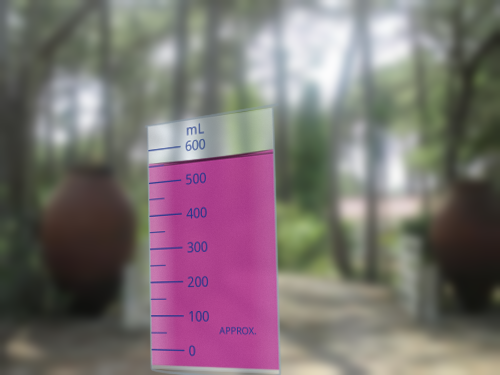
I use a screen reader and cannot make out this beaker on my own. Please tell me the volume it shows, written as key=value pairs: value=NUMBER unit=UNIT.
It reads value=550 unit=mL
